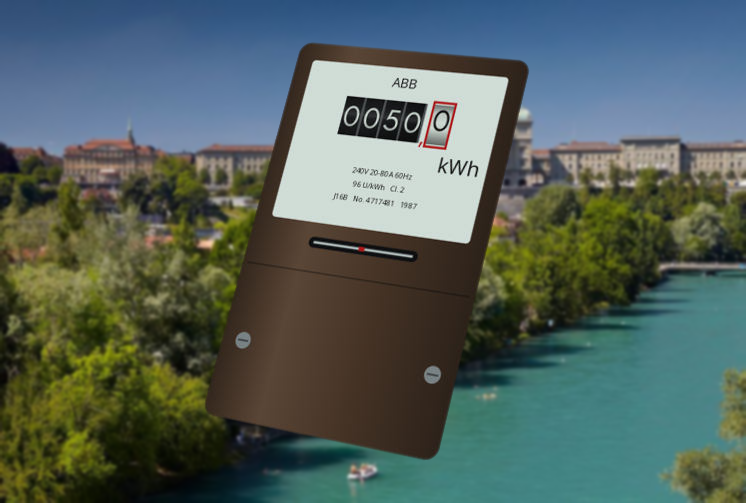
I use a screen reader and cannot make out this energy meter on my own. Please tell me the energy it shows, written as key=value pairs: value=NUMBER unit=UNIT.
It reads value=50.0 unit=kWh
